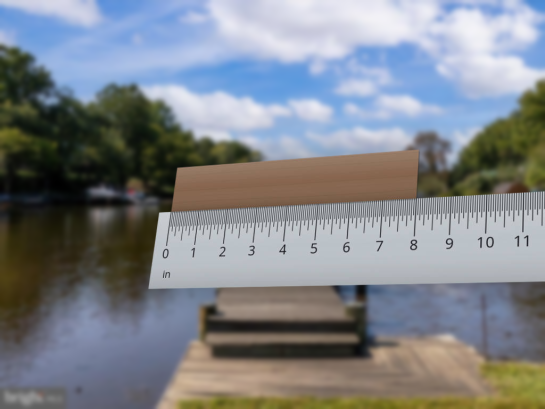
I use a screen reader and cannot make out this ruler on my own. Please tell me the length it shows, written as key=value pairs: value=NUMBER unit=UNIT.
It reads value=8 unit=in
